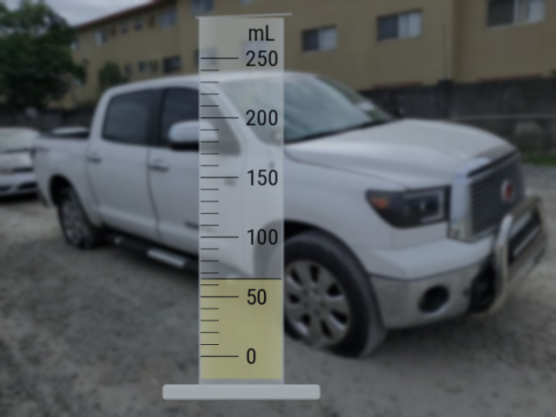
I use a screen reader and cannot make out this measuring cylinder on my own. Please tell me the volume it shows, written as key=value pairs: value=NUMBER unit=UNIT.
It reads value=65 unit=mL
